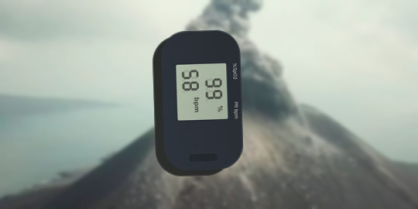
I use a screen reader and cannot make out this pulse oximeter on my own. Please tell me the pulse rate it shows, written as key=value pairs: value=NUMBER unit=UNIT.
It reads value=58 unit=bpm
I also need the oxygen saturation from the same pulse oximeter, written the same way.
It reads value=99 unit=%
